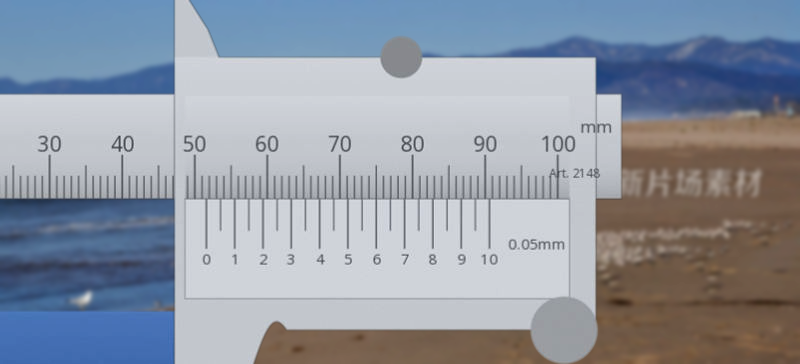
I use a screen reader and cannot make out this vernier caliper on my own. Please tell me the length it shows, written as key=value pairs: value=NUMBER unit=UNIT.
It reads value=51.6 unit=mm
